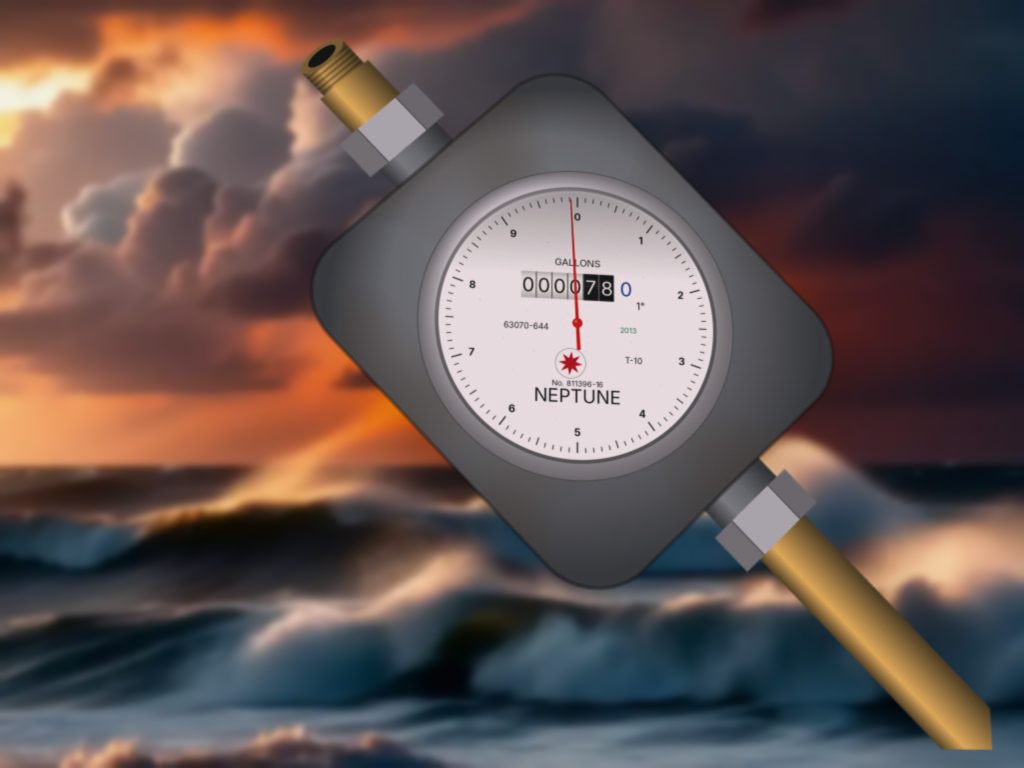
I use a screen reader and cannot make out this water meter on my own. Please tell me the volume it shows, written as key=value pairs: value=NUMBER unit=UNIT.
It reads value=779.9 unit=gal
